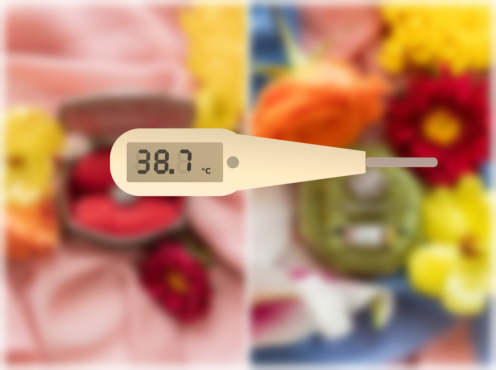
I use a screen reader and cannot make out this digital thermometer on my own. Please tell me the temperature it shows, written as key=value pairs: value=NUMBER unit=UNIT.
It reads value=38.7 unit=°C
